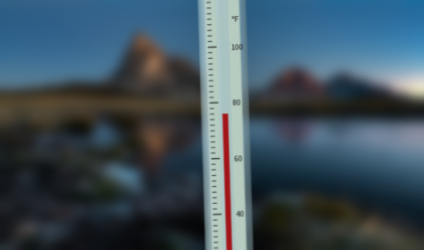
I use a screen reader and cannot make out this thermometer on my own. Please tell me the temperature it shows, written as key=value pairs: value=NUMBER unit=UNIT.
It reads value=76 unit=°F
